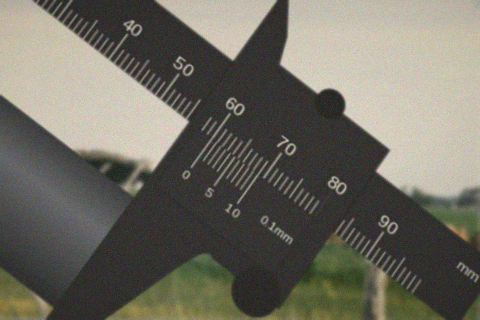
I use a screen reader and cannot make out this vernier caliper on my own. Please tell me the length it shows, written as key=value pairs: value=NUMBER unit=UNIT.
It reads value=60.0 unit=mm
